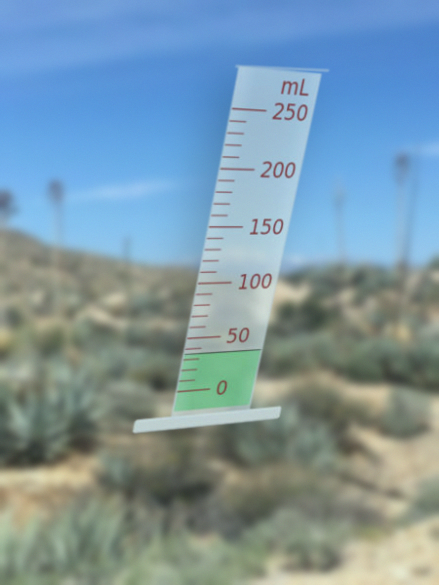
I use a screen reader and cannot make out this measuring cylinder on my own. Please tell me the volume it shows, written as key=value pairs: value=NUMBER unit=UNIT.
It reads value=35 unit=mL
